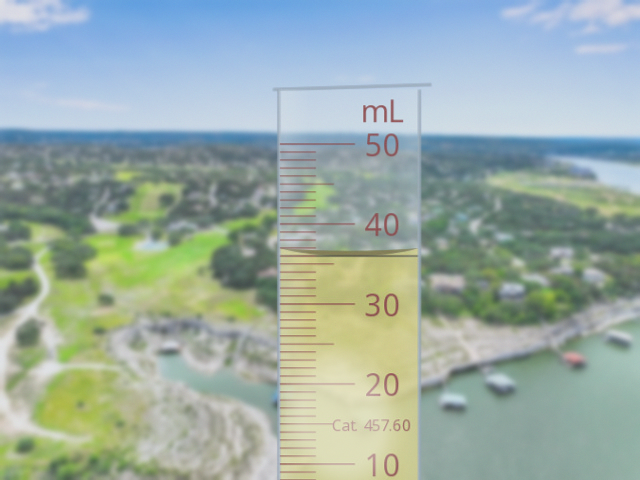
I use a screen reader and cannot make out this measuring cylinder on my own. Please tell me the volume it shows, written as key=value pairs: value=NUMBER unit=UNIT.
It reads value=36 unit=mL
